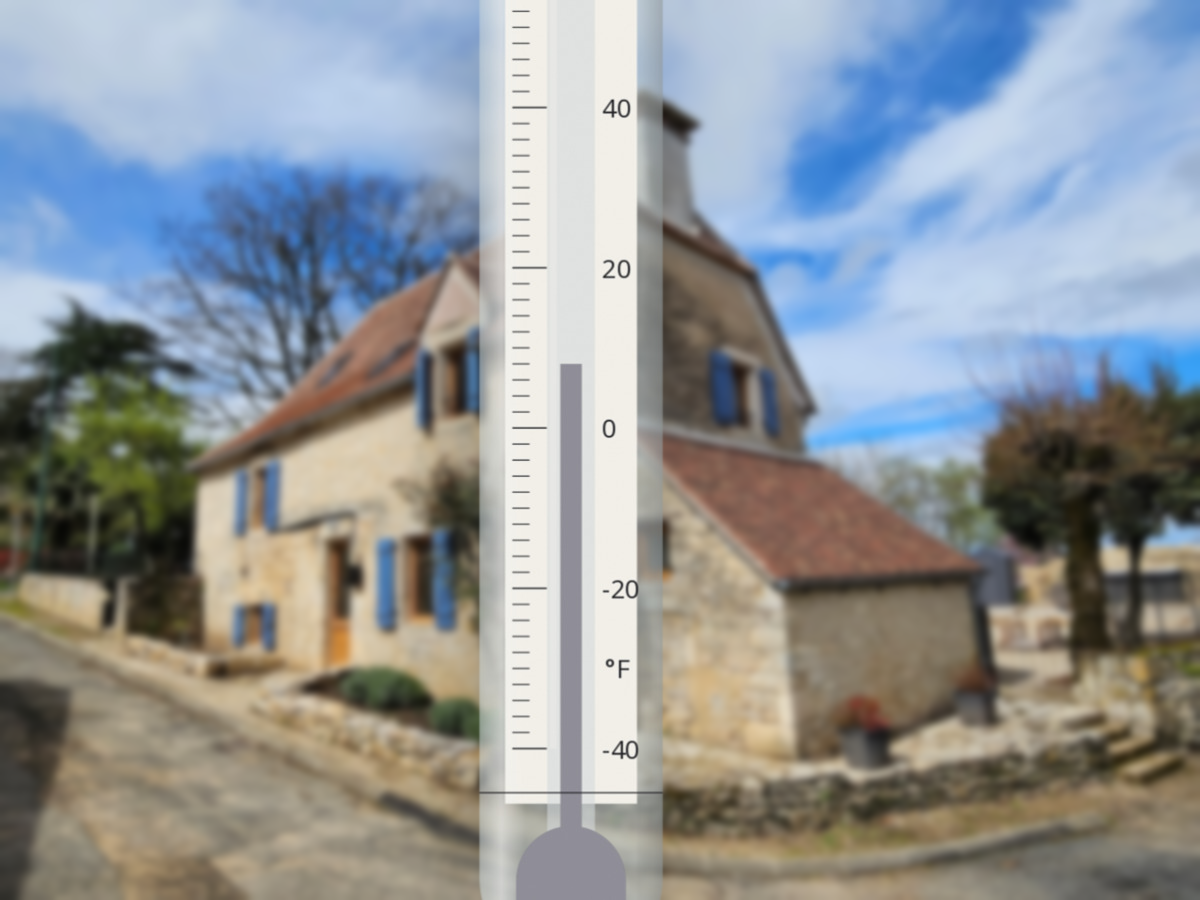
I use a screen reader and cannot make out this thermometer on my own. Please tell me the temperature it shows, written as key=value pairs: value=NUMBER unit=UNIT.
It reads value=8 unit=°F
